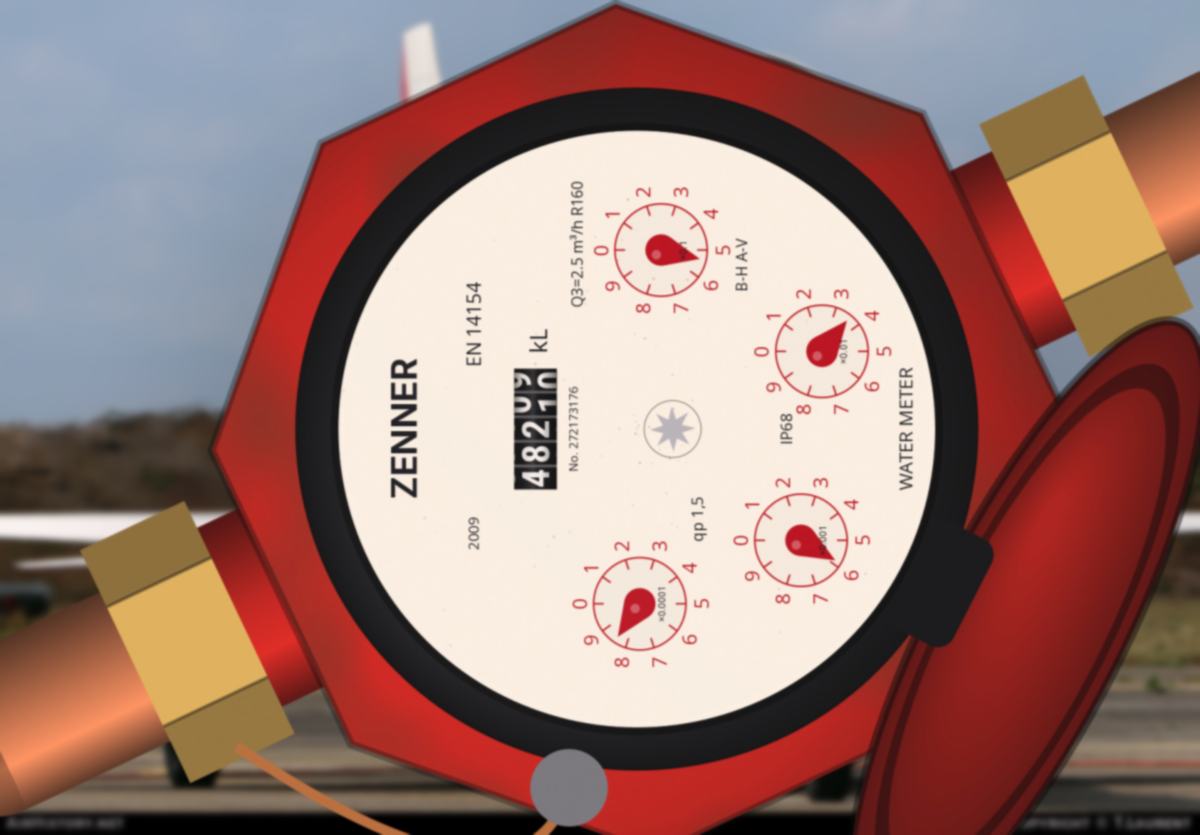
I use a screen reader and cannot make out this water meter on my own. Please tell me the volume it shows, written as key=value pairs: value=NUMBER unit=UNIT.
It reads value=48209.5358 unit=kL
